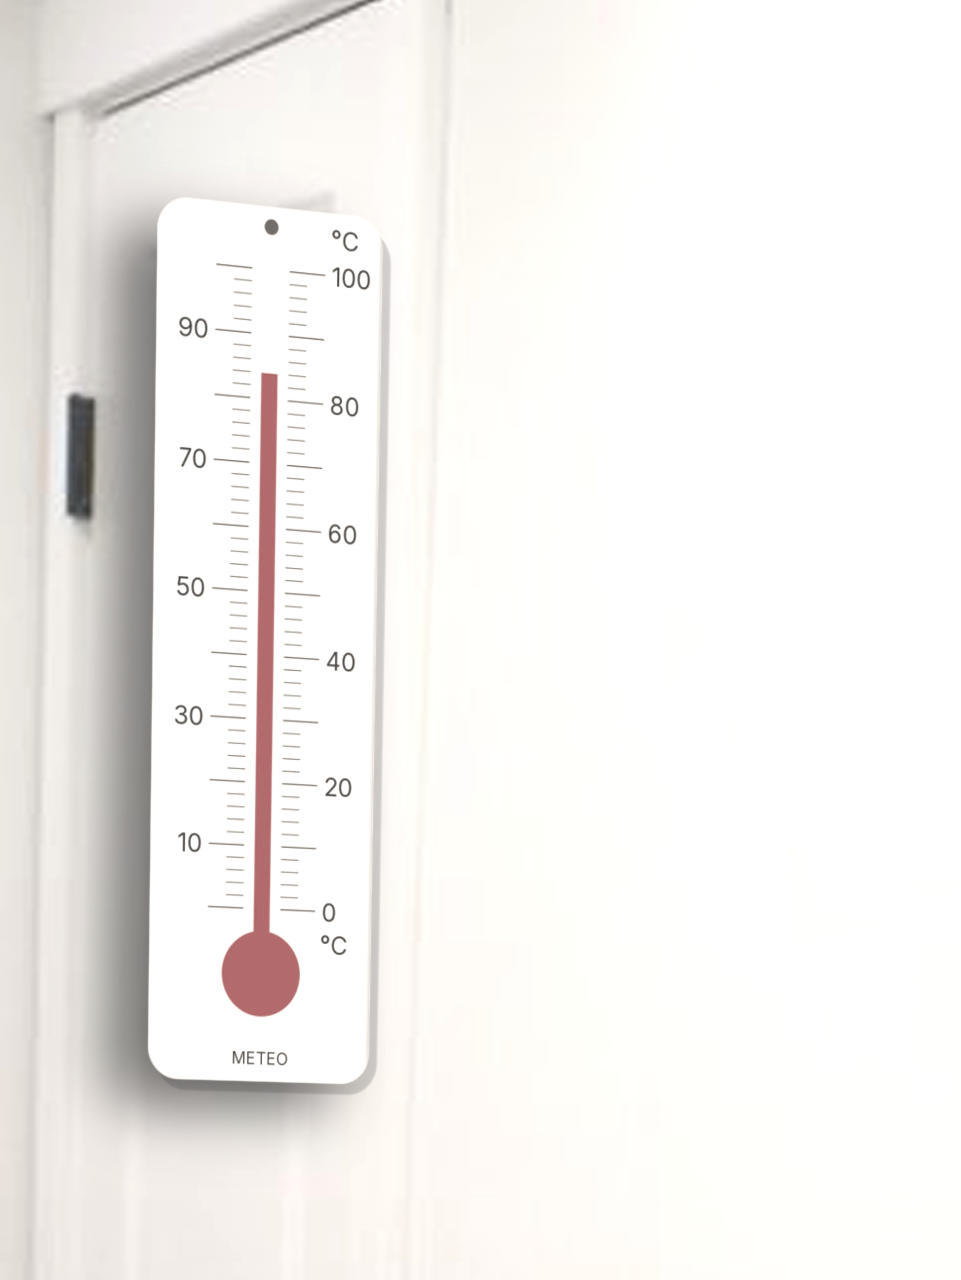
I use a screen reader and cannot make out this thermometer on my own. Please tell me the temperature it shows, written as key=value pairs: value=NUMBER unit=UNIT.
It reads value=84 unit=°C
